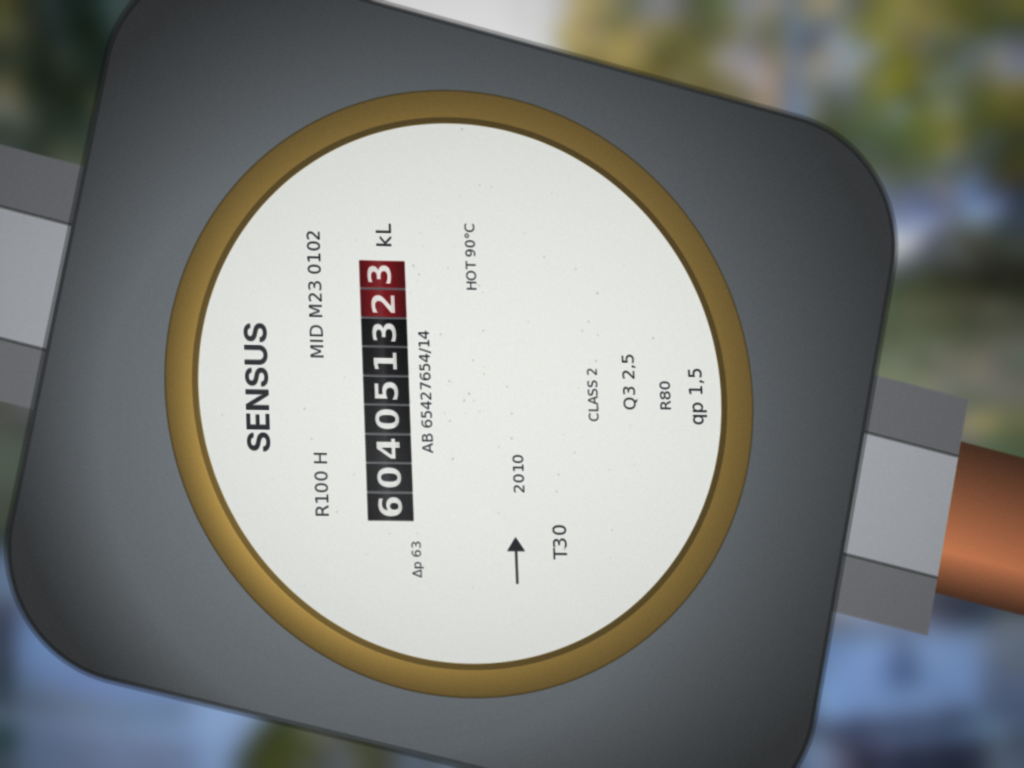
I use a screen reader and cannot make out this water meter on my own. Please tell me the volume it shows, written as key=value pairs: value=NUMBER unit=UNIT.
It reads value=6040513.23 unit=kL
